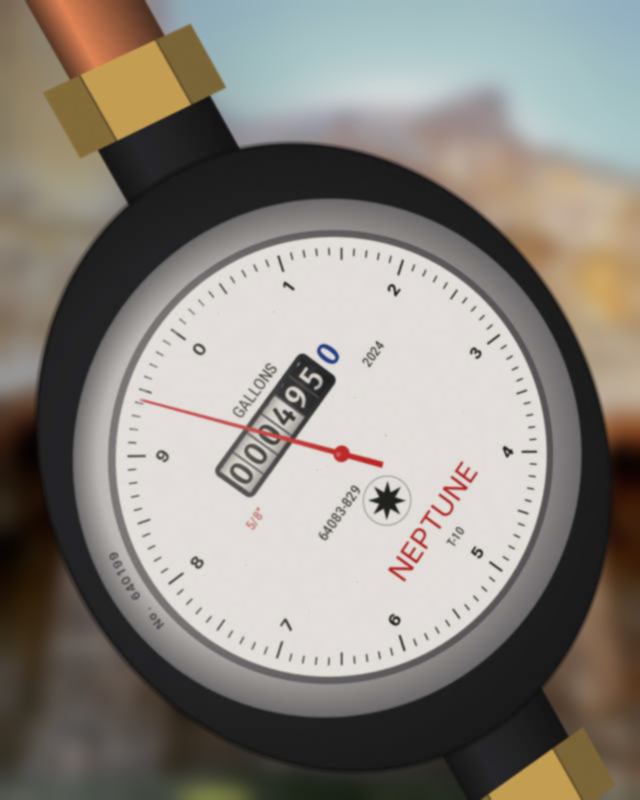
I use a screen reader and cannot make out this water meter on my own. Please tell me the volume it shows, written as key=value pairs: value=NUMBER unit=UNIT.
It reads value=4949.4 unit=gal
